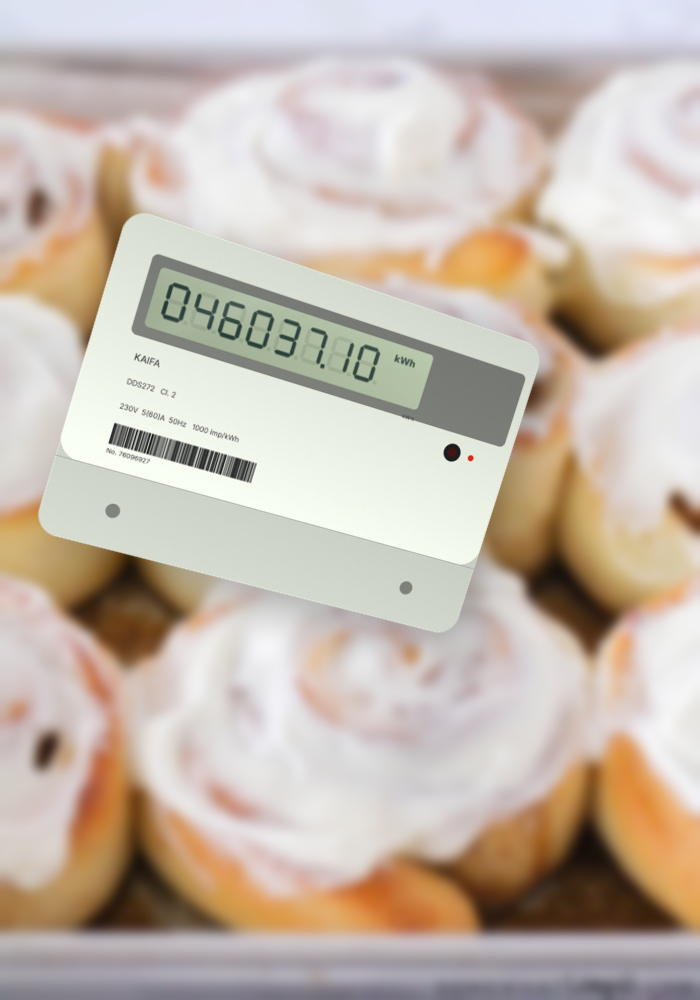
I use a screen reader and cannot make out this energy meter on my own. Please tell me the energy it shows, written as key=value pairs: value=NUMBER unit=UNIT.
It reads value=46037.10 unit=kWh
